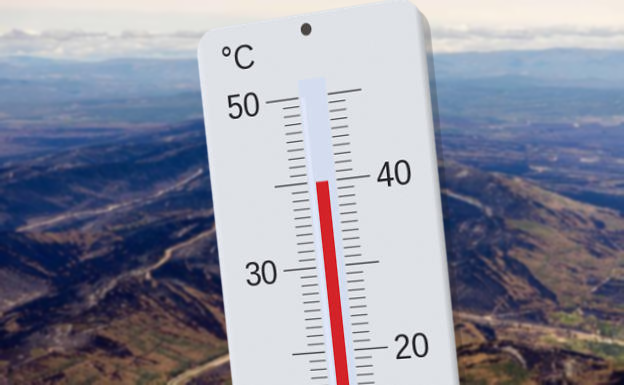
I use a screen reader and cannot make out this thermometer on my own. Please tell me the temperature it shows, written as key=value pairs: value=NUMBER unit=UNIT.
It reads value=40 unit=°C
